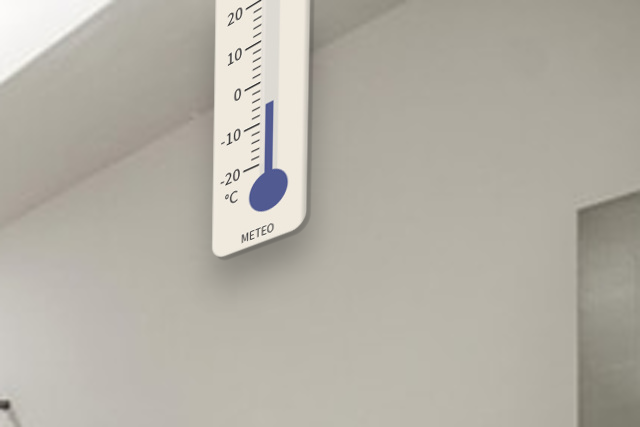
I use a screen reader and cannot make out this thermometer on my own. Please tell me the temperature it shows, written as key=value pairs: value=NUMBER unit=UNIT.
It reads value=-6 unit=°C
